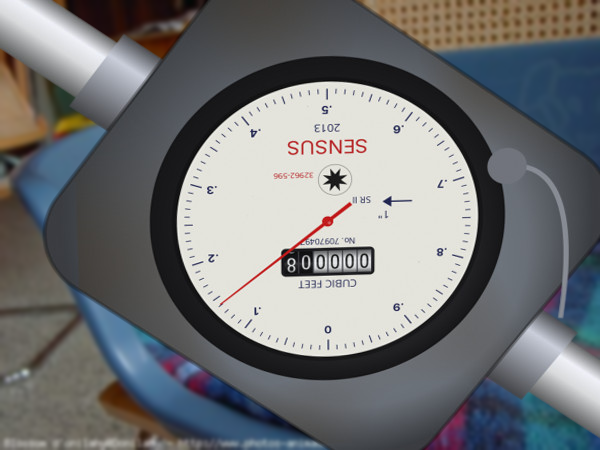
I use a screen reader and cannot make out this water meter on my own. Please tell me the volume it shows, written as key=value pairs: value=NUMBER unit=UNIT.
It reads value=8.14 unit=ft³
